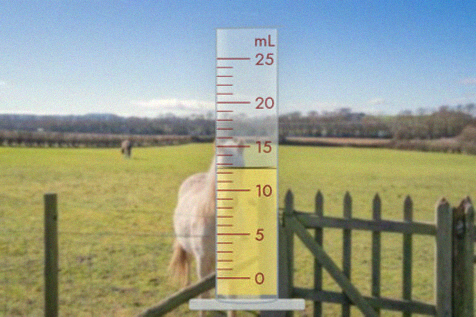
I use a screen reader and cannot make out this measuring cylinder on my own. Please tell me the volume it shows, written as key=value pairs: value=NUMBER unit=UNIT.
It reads value=12.5 unit=mL
